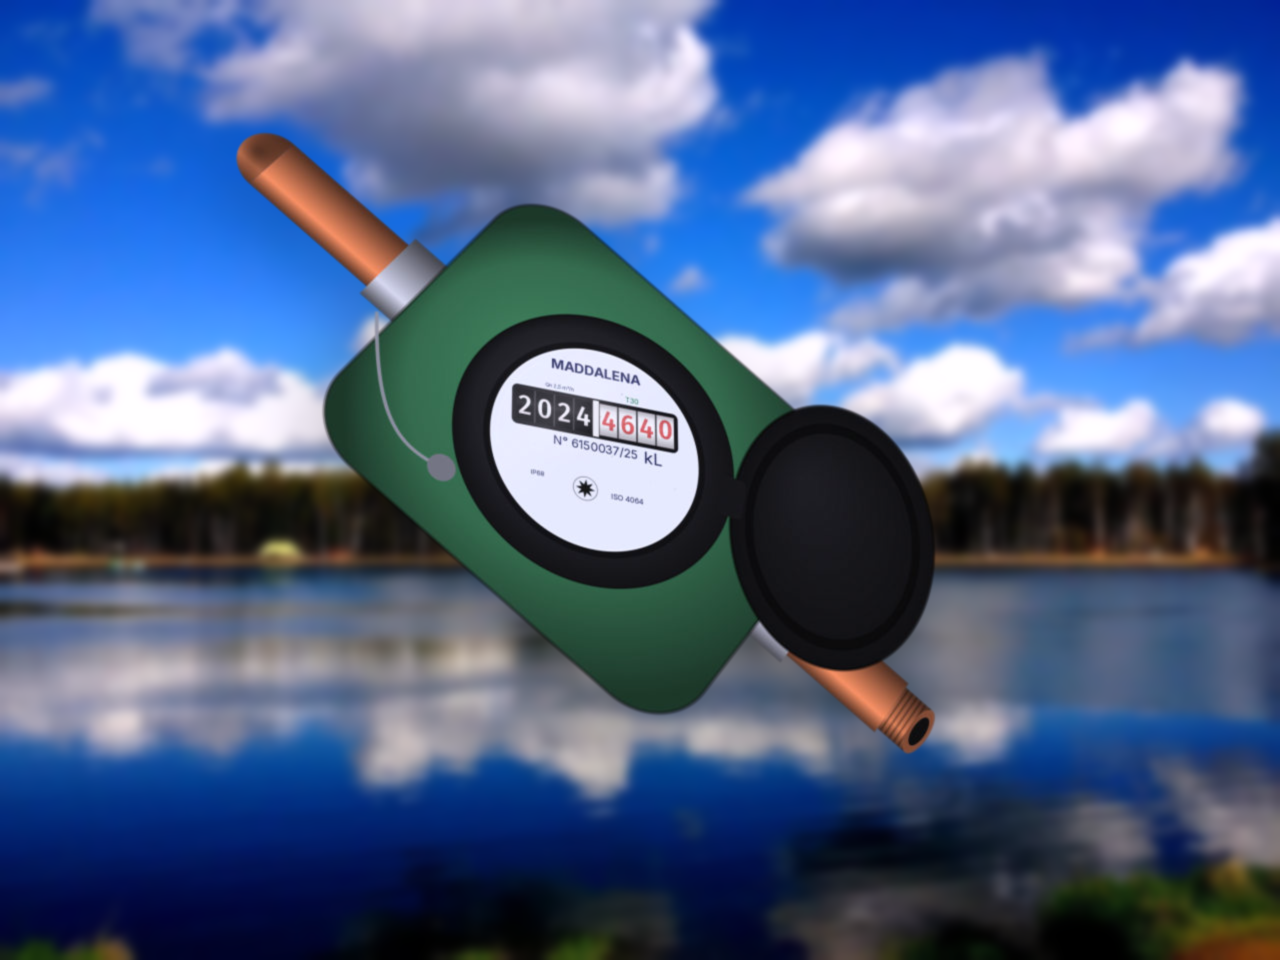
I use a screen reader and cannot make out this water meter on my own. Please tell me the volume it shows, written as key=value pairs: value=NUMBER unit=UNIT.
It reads value=2024.4640 unit=kL
